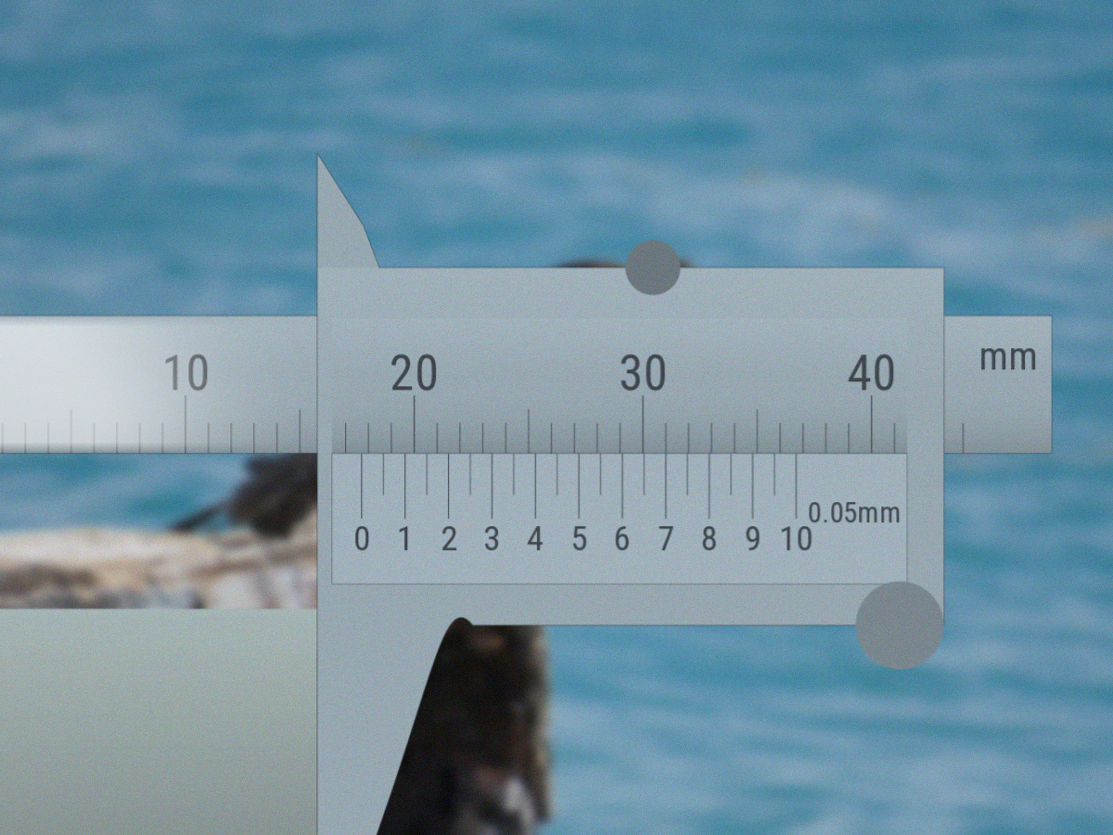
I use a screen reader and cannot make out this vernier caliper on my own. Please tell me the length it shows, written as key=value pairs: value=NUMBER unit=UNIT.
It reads value=17.70 unit=mm
